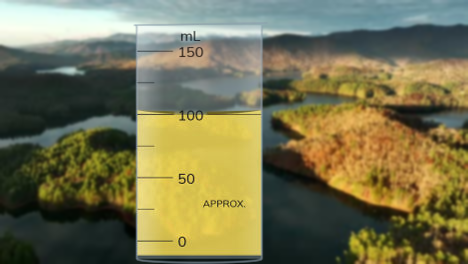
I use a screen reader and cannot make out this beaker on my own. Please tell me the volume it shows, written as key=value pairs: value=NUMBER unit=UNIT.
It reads value=100 unit=mL
